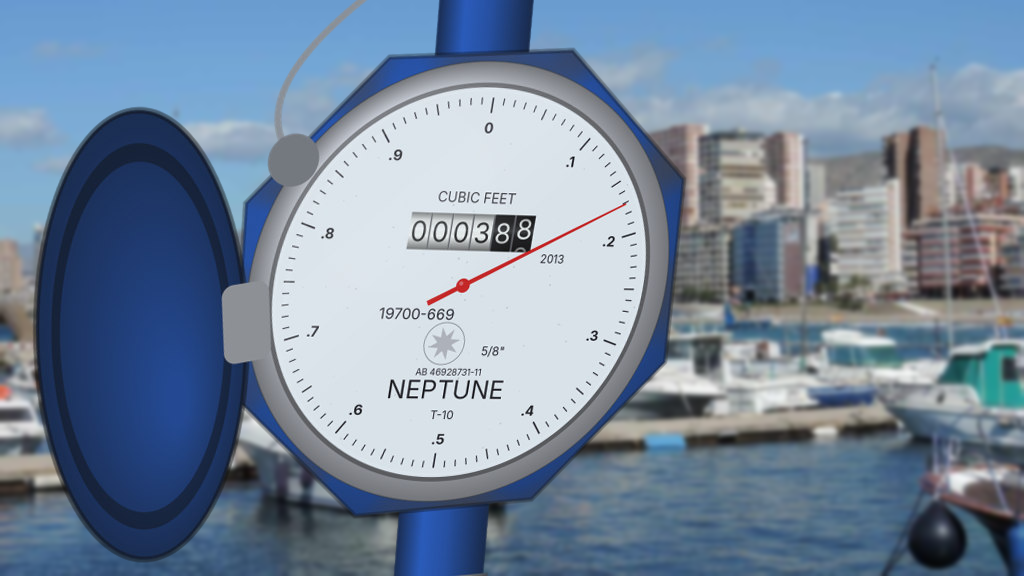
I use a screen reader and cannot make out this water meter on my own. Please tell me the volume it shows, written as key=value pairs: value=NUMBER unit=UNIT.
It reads value=388.17 unit=ft³
